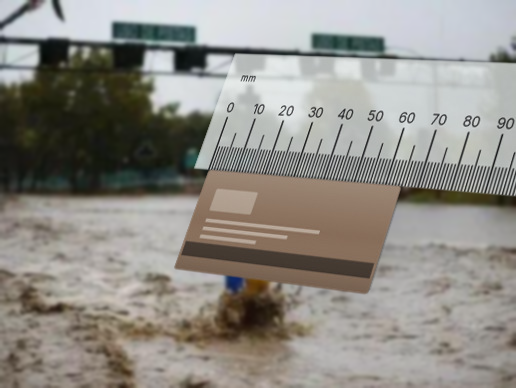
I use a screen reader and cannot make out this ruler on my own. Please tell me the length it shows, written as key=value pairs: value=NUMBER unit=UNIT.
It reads value=65 unit=mm
